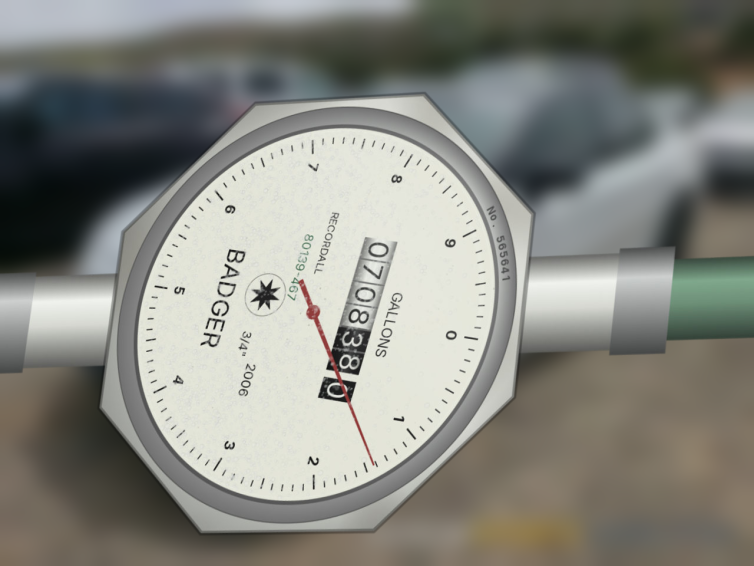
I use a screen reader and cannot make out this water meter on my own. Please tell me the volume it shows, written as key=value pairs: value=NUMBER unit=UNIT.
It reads value=708381.4 unit=gal
